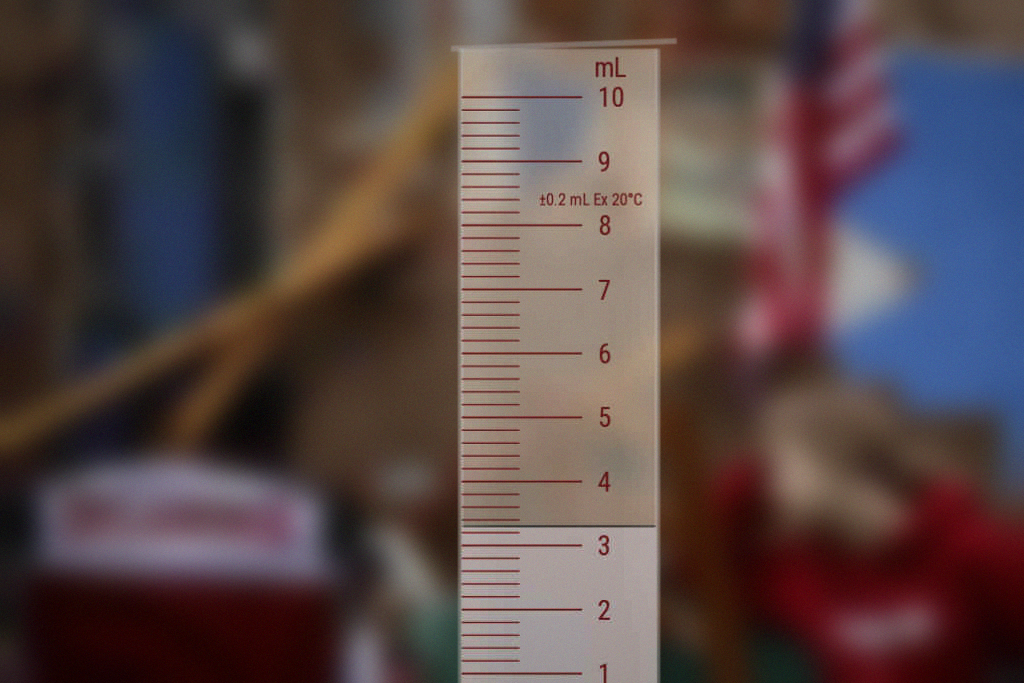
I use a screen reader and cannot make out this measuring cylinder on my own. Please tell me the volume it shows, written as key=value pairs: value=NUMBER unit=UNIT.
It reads value=3.3 unit=mL
